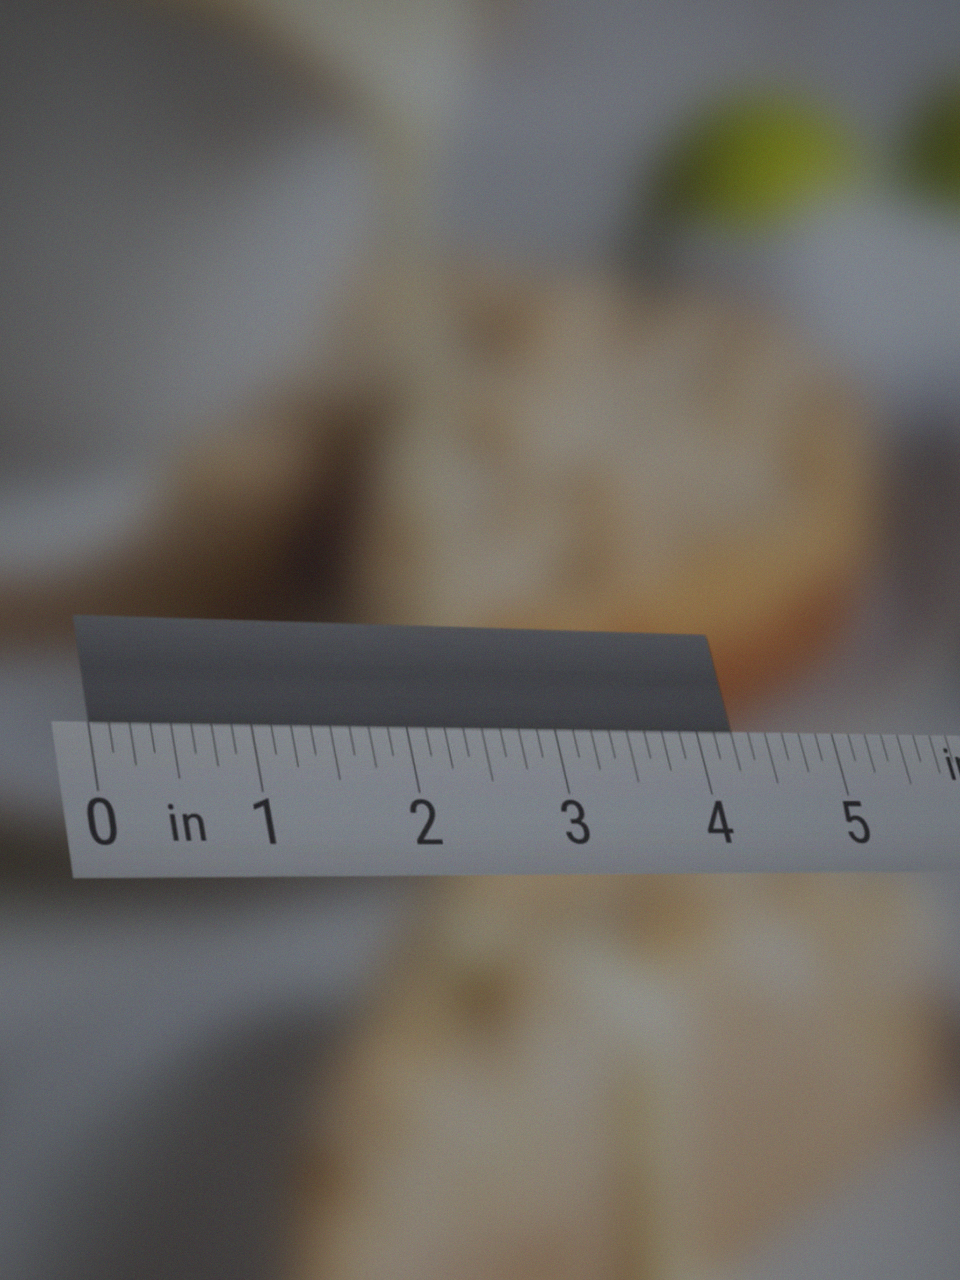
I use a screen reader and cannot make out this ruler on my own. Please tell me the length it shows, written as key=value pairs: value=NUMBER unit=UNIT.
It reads value=4.25 unit=in
